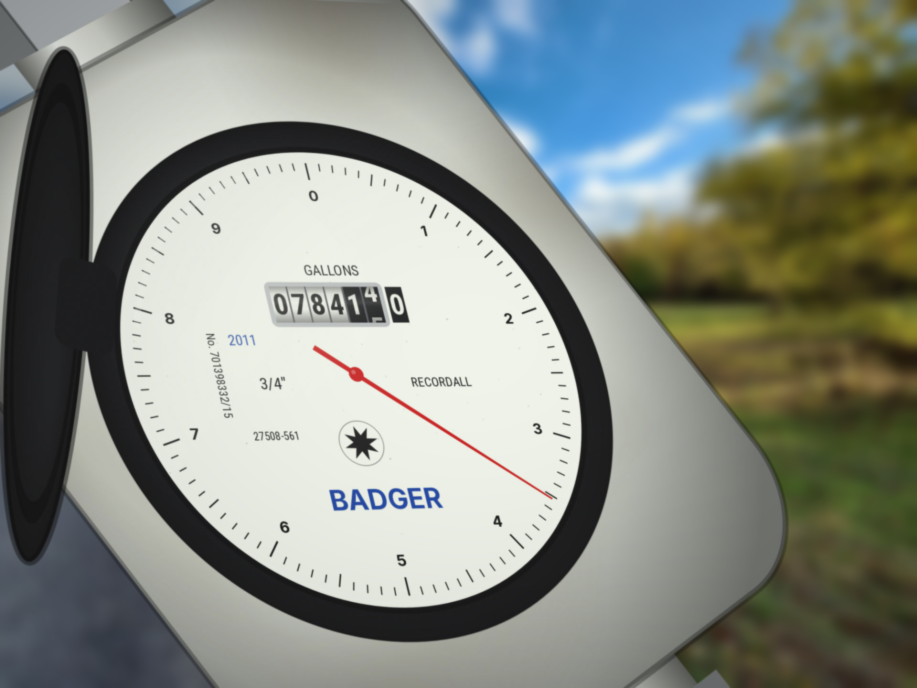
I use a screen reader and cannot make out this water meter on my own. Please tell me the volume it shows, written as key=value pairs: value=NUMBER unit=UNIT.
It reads value=784143.5 unit=gal
